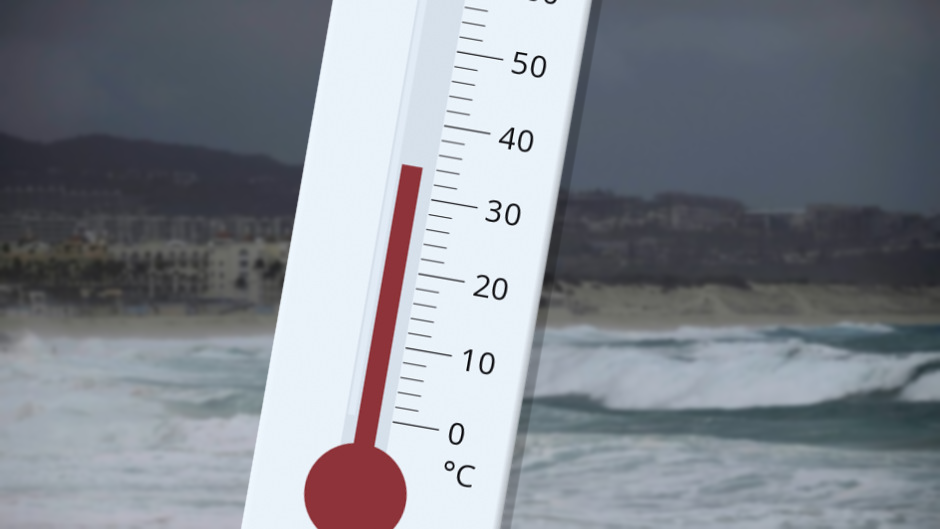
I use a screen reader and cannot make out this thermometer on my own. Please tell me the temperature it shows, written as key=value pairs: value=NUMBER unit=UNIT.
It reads value=34 unit=°C
